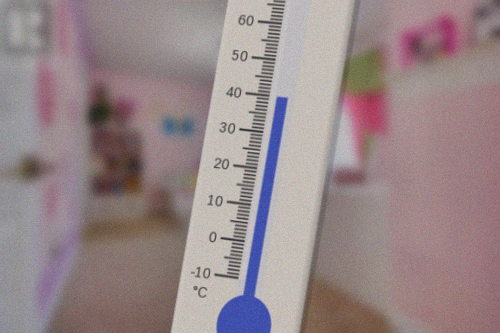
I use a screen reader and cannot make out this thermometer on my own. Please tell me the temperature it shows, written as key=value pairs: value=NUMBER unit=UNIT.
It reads value=40 unit=°C
